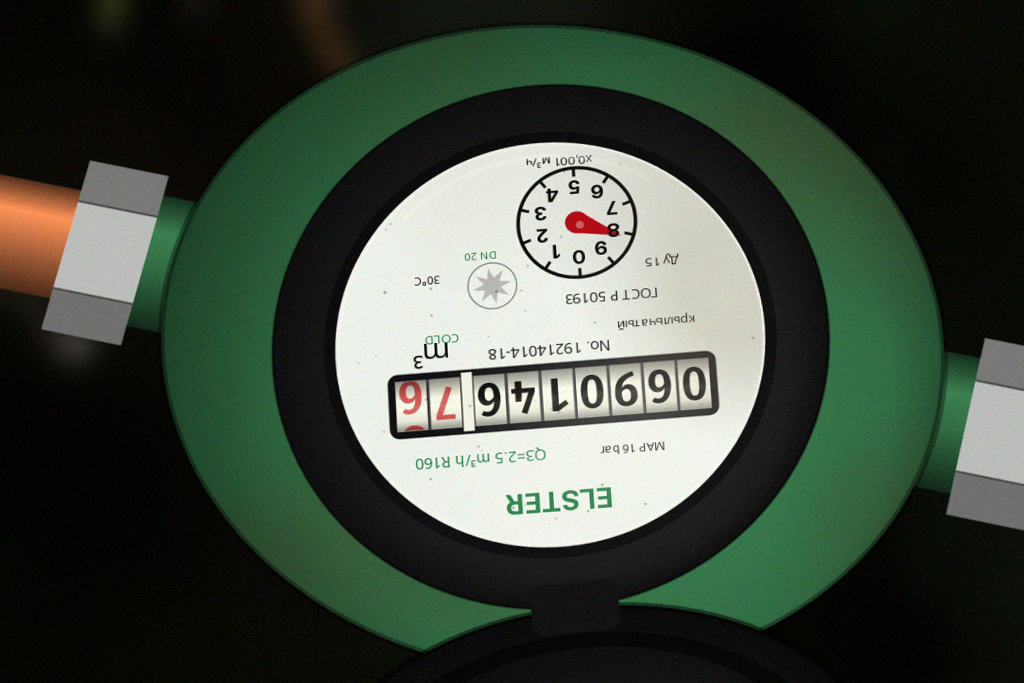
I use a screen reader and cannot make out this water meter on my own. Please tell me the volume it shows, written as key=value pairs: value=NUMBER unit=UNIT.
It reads value=690146.758 unit=m³
